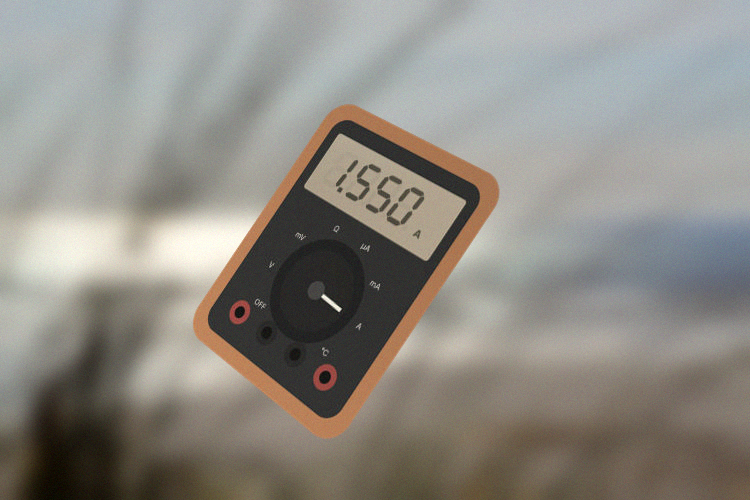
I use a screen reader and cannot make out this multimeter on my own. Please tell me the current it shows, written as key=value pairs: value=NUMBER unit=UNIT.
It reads value=1.550 unit=A
